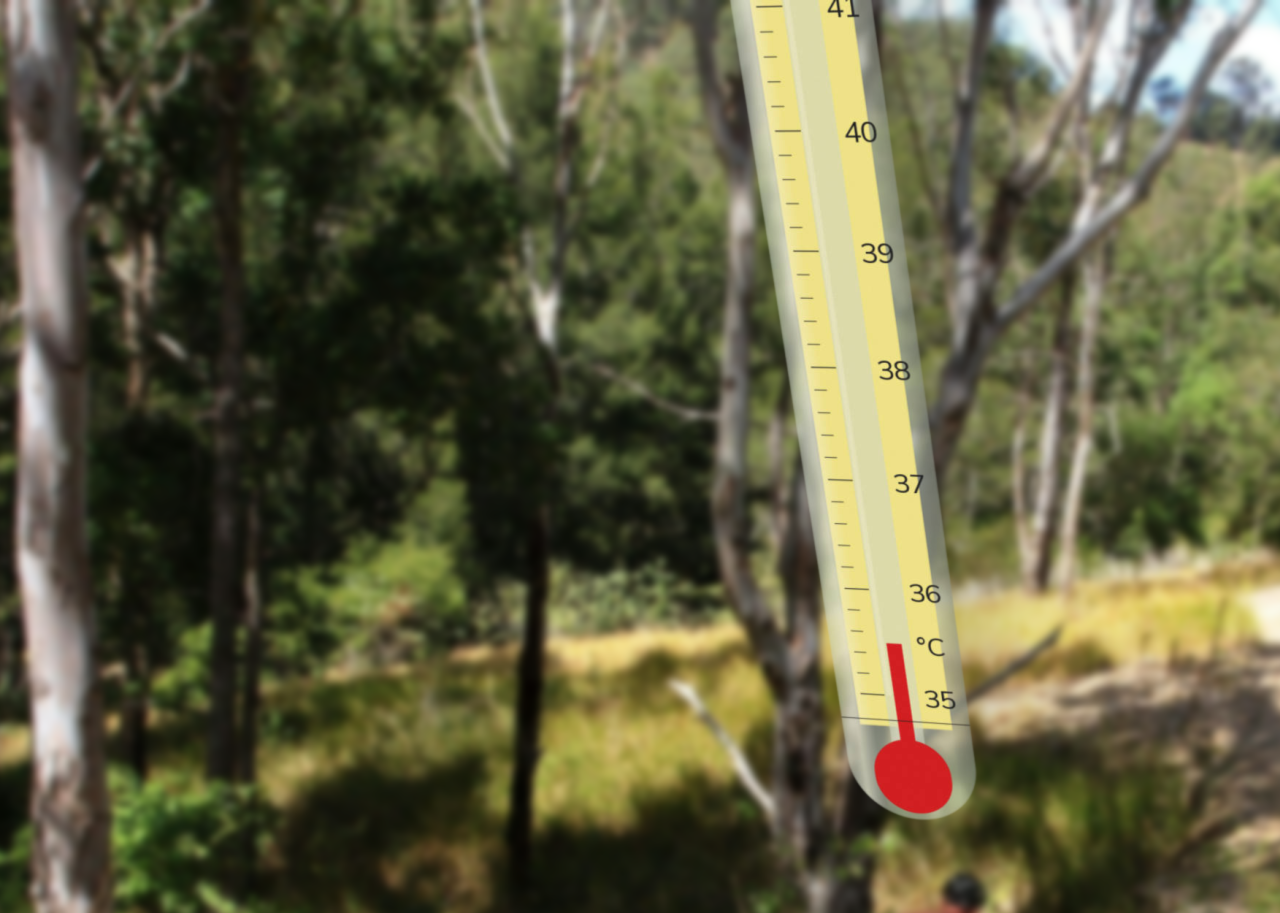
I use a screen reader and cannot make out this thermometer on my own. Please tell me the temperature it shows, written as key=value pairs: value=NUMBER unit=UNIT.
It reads value=35.5 unit=°C
